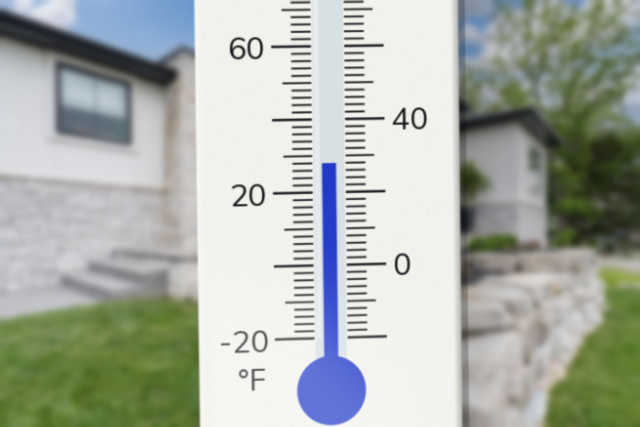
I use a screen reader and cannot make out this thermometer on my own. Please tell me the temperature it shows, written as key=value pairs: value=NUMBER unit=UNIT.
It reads value=28 unit=°F
